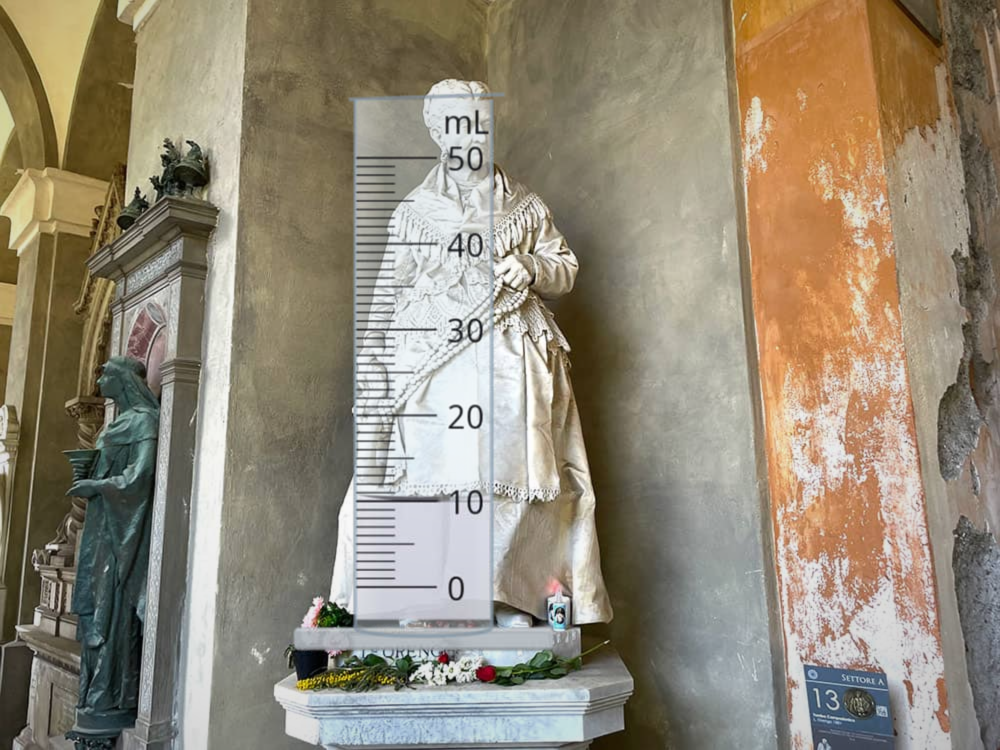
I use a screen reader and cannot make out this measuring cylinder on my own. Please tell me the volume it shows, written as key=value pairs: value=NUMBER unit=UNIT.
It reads value=10 unit=mL
